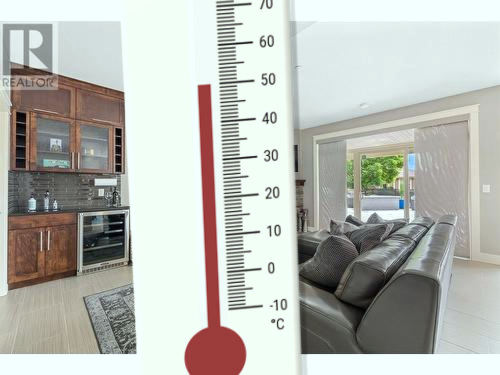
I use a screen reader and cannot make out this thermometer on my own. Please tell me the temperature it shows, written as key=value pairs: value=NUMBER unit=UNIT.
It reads value=50 unit=°C
